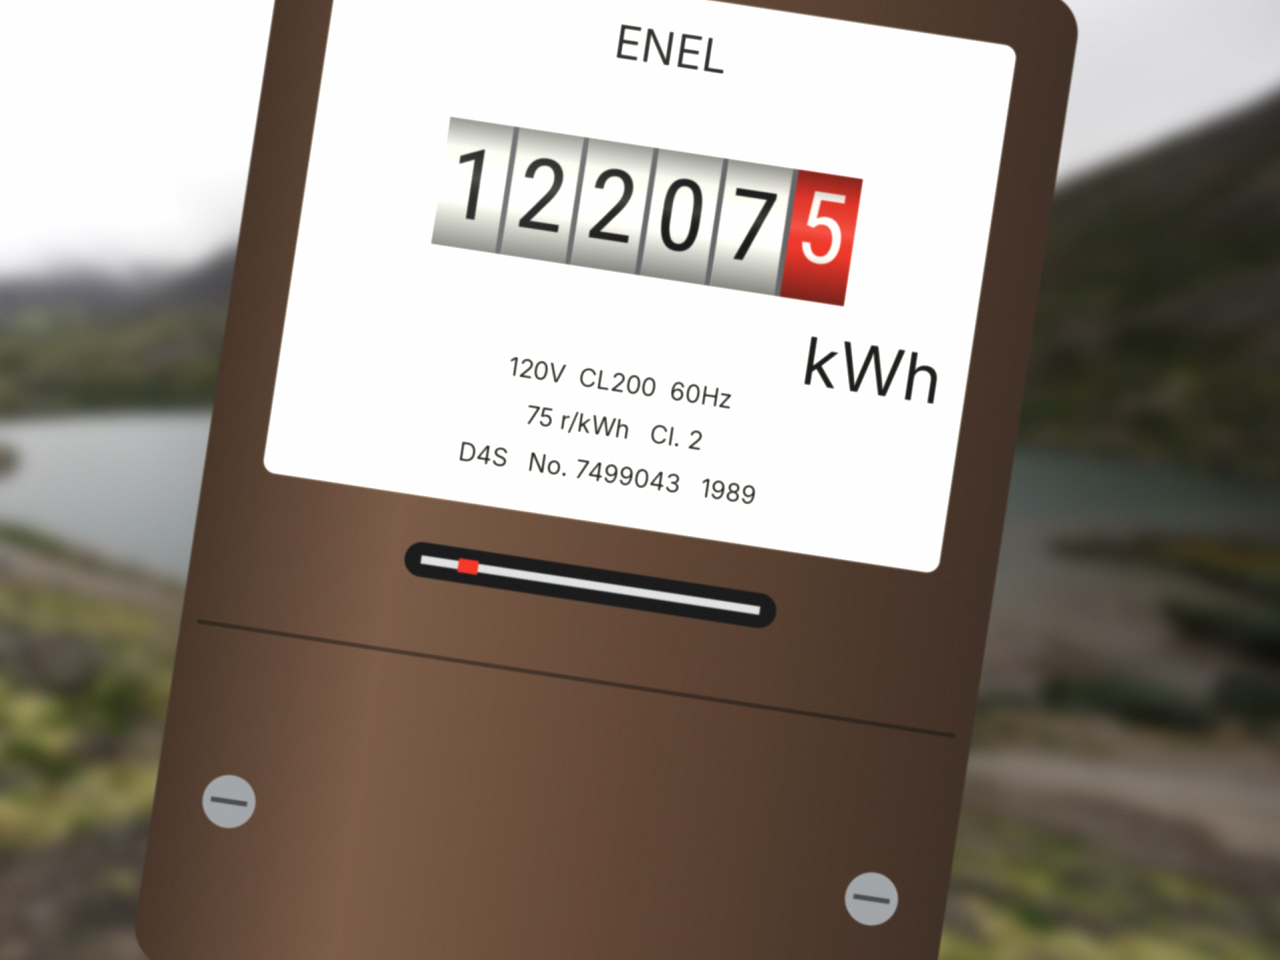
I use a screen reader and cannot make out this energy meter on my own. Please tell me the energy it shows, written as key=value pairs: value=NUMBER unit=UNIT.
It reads value=12207.5 unit=kWh
